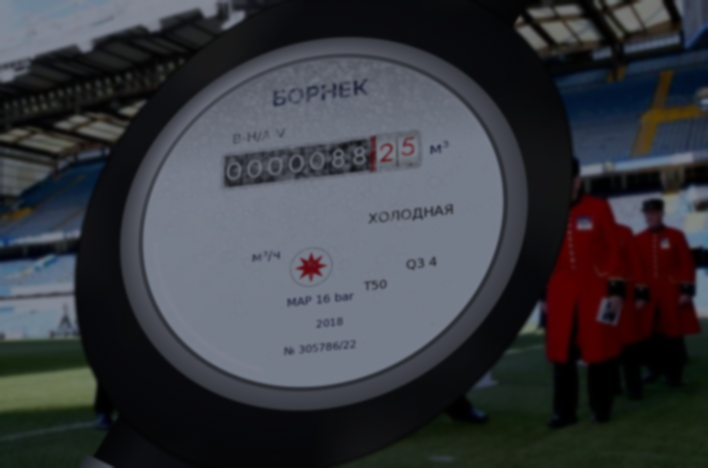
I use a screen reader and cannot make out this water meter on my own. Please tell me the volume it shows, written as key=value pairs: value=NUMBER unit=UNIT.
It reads value=88.25 unit=m³
